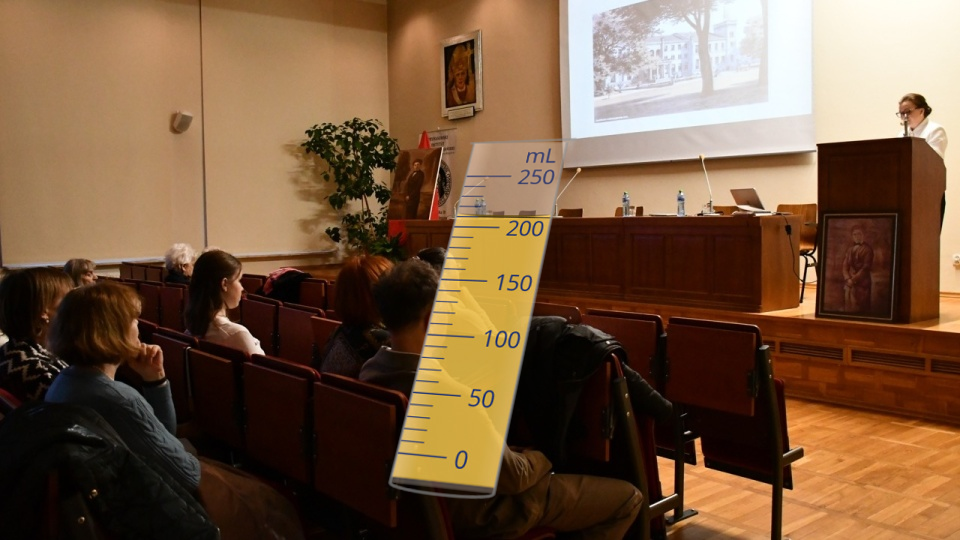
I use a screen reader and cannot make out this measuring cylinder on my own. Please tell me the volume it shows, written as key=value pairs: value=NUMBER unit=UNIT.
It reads value=210 unit=mL
